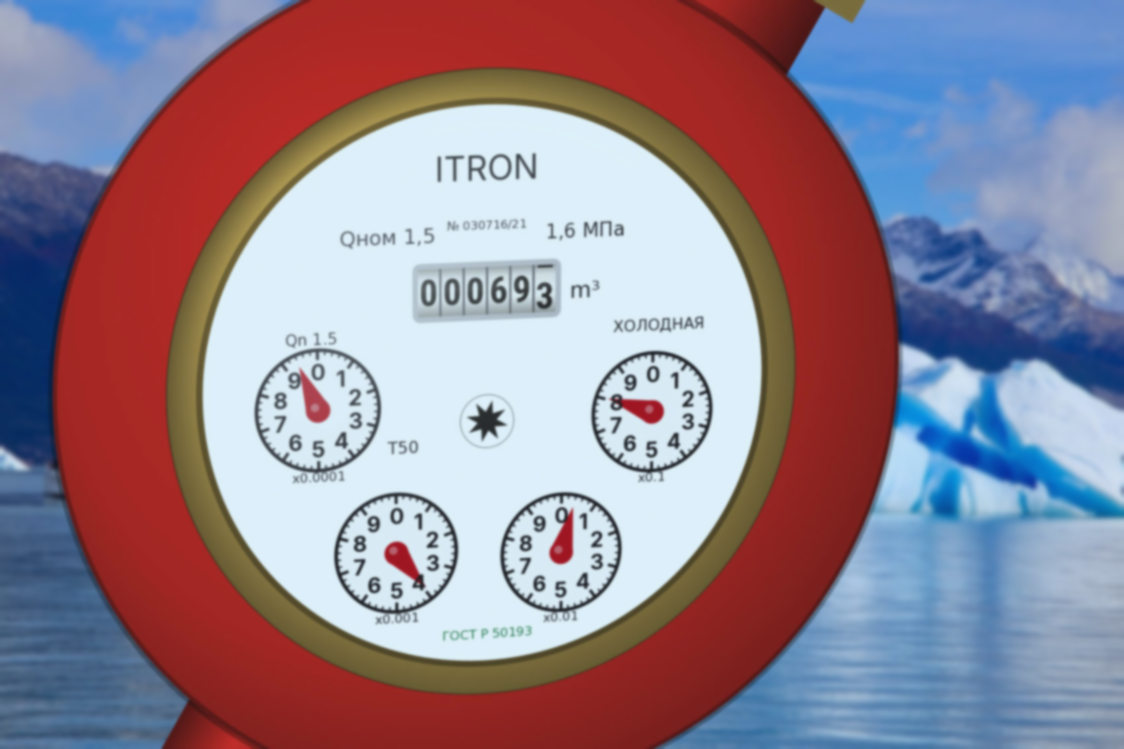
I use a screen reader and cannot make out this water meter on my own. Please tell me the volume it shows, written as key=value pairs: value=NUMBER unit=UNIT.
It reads value=692.8039 unit=m³
